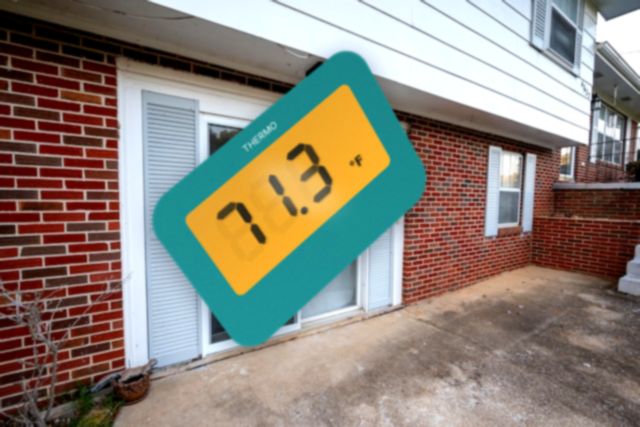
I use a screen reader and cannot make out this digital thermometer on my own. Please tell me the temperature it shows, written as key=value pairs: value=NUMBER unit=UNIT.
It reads value=71.3 unit=°F
